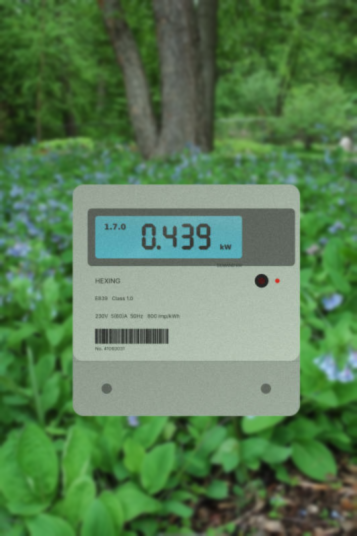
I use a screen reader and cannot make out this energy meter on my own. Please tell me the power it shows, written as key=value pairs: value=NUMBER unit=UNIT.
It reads value=0.439 unit=kW
